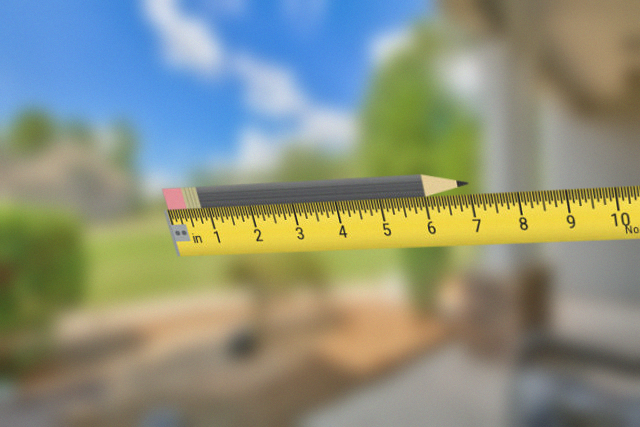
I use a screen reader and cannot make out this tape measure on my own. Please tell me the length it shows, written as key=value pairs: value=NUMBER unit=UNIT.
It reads value=7 unit=in
